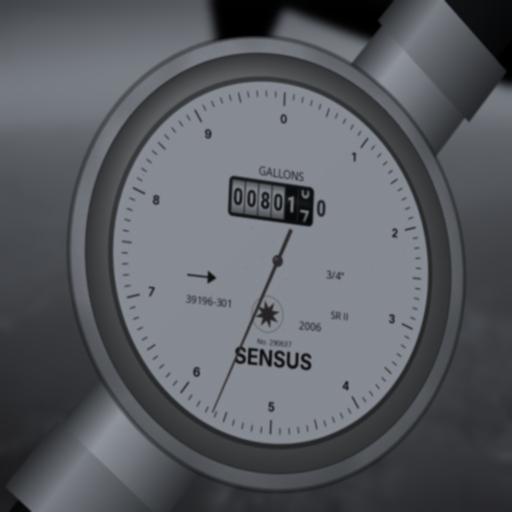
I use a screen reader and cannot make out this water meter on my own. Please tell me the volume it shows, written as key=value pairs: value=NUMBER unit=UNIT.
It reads value=80165.6 unit=gal
